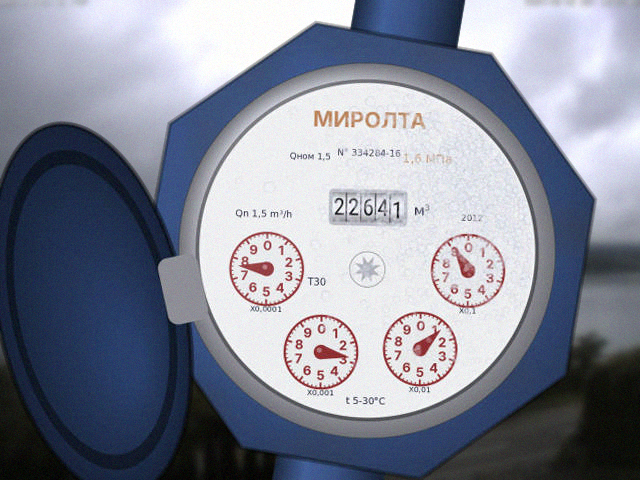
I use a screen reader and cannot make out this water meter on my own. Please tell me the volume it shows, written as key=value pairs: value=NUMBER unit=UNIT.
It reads value=22640.9127 unit=m³
